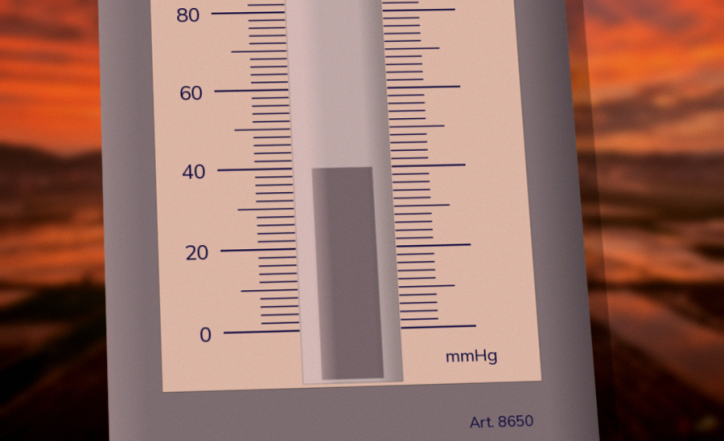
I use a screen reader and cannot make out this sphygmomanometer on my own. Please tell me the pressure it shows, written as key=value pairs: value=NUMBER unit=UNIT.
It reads value=40 unit=mmHg
